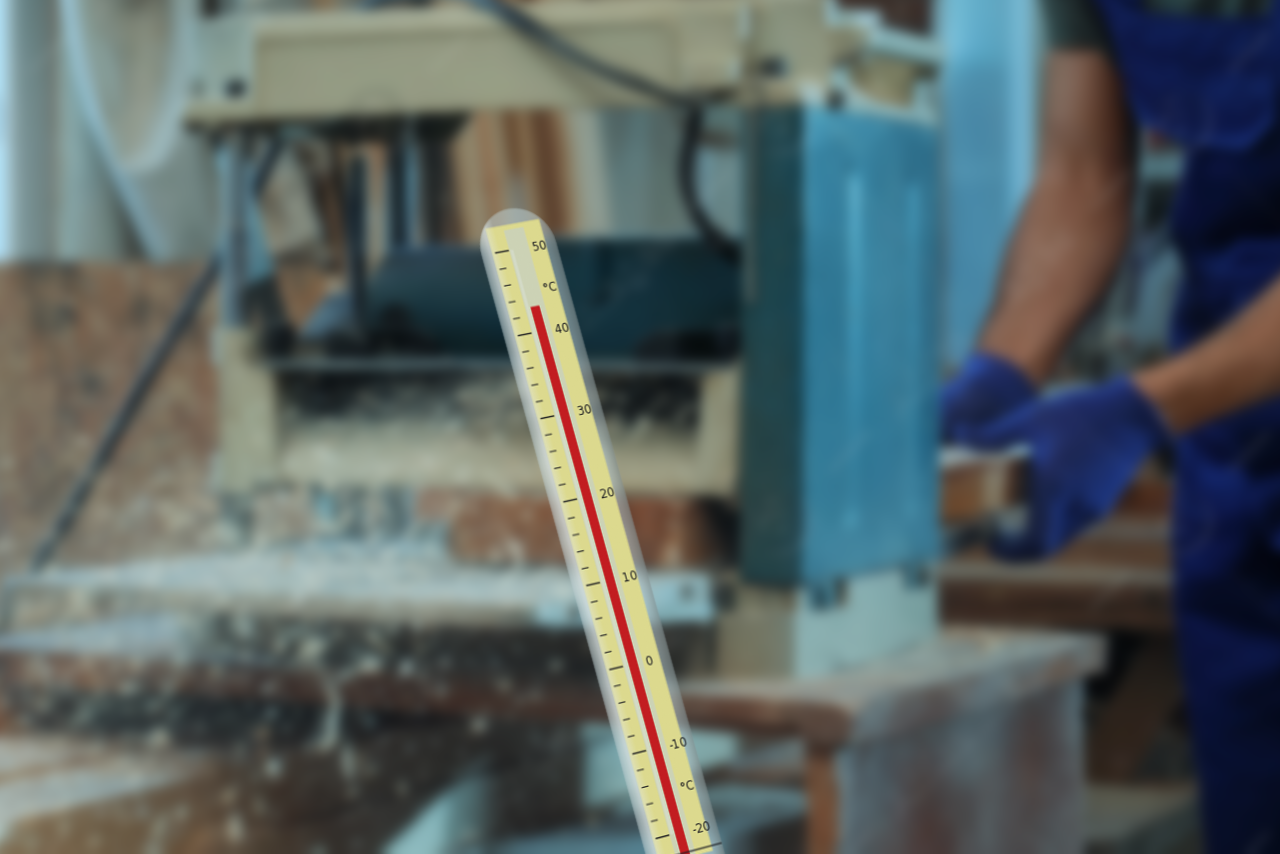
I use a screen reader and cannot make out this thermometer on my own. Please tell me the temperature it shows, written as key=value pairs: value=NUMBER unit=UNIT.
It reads value=43 unit=°C
